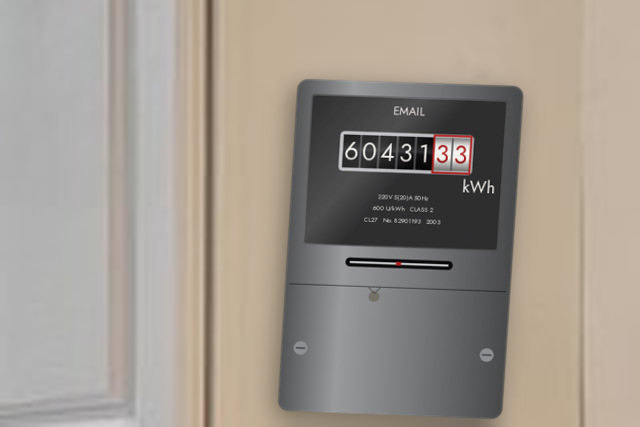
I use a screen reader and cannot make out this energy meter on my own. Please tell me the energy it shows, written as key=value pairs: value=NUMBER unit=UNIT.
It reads value=60431.33 unit=kWh
